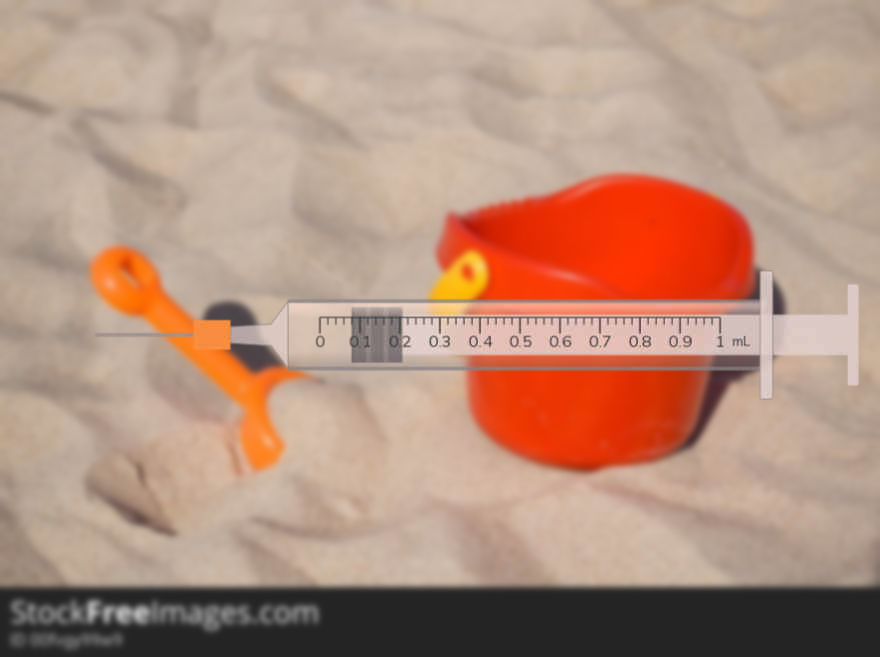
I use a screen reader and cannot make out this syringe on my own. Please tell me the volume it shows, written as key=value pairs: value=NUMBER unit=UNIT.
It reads value=0.08 unit=mL
